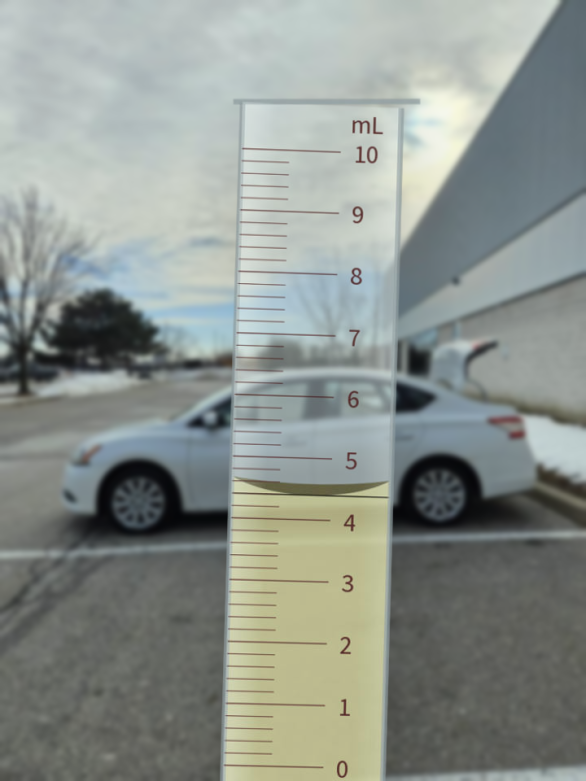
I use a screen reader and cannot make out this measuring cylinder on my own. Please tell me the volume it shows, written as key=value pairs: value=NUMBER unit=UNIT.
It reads value=4.4 unit=mL
